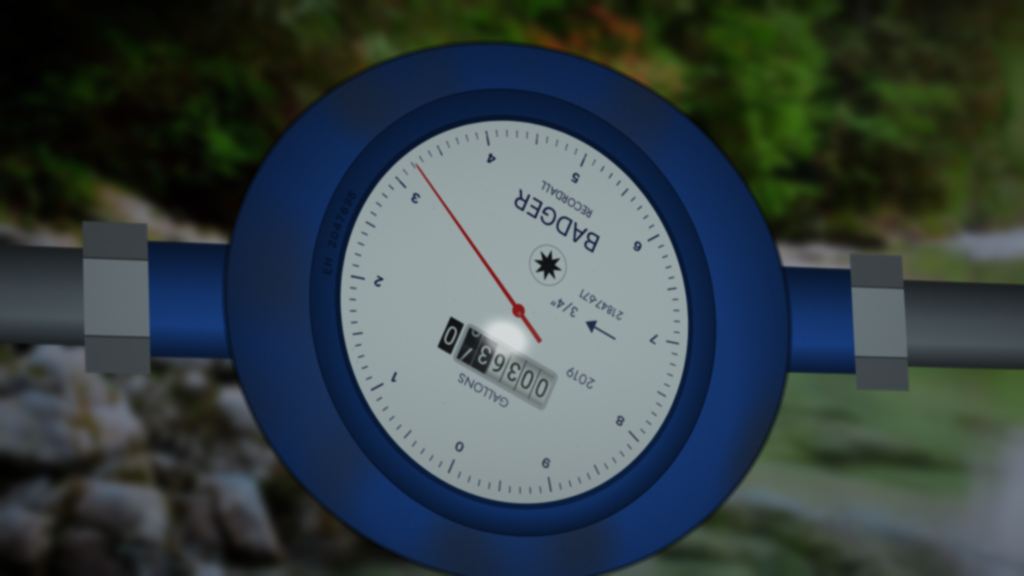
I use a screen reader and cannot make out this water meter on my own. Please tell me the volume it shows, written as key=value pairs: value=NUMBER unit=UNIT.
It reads value=36373.2 unit=gal
